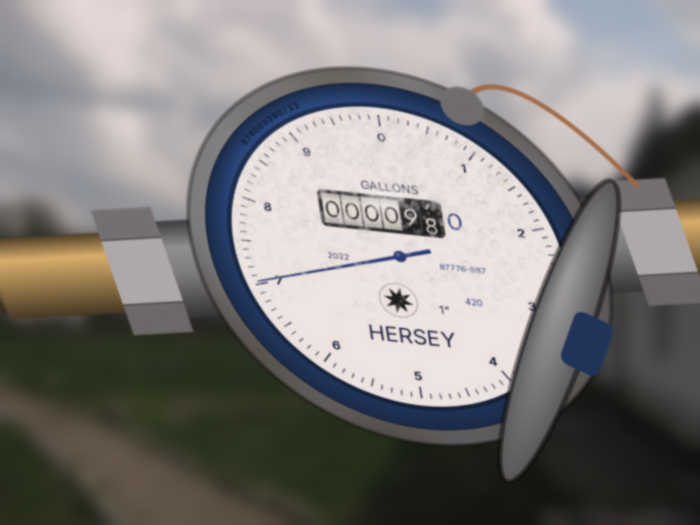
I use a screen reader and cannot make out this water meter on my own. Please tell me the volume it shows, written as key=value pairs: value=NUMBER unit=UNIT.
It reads value=977.0 unit=gal
